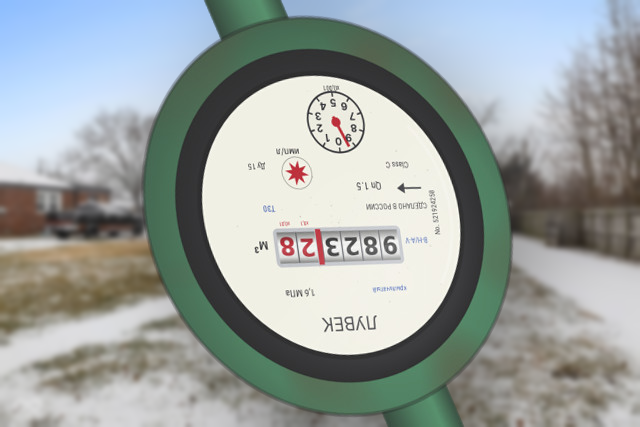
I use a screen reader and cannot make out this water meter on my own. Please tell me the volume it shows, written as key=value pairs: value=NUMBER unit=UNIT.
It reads value=9823.279 unit=m³
